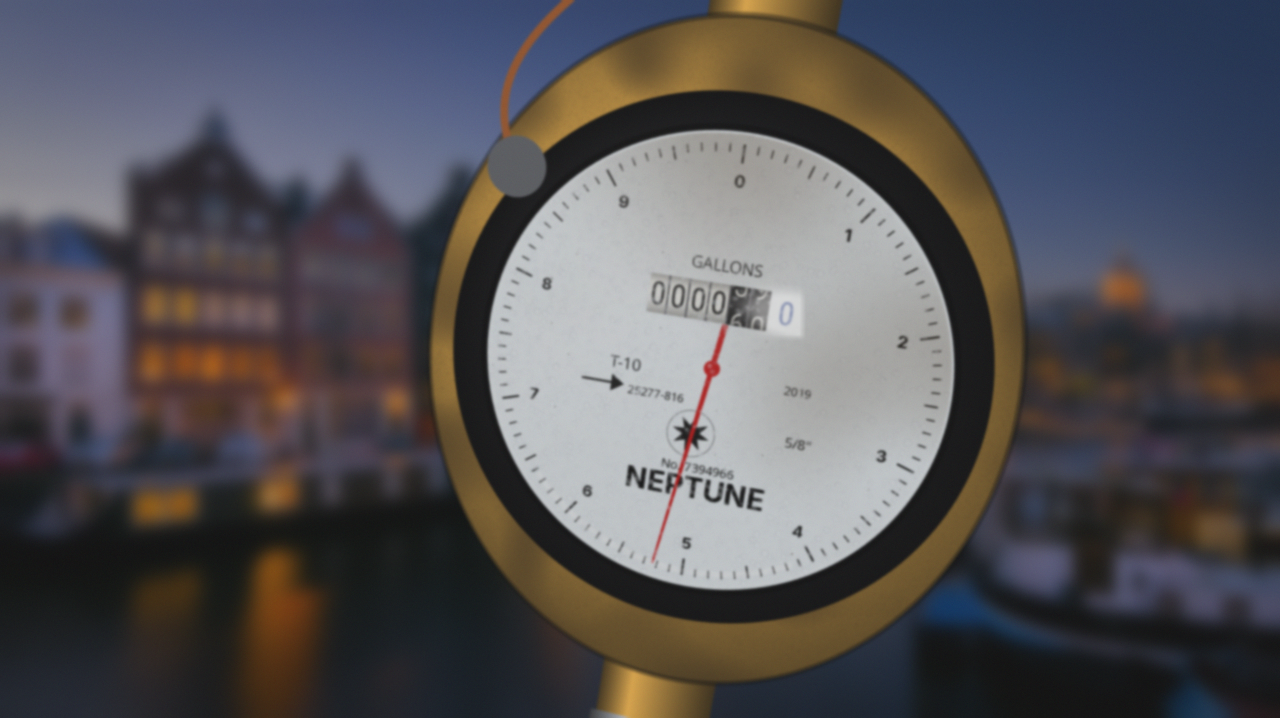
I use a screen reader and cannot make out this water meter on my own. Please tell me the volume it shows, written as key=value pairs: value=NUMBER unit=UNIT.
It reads value=595.2 unit=gal
